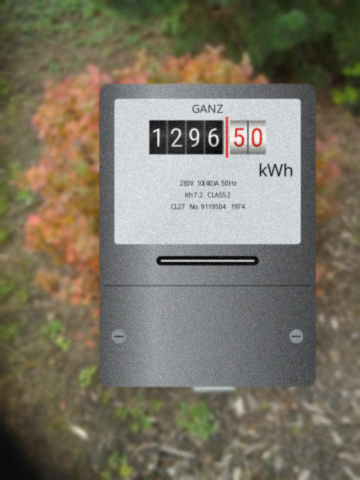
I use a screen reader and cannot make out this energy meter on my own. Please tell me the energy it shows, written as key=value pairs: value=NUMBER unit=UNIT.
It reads value=1296.50 unit=kWh
